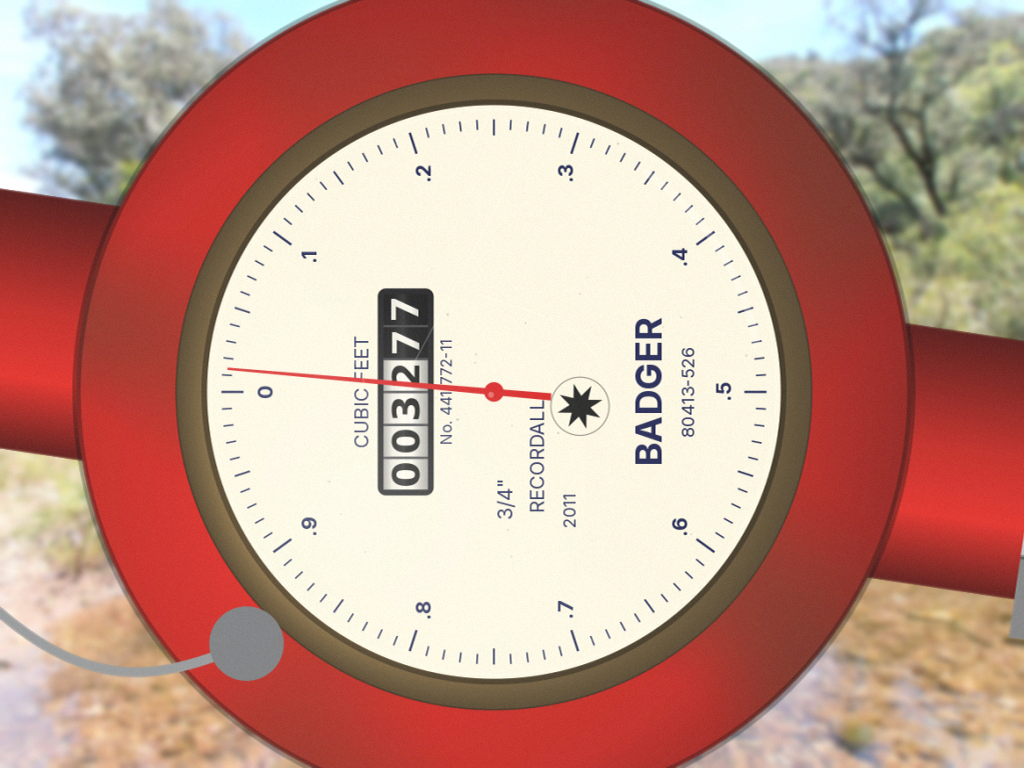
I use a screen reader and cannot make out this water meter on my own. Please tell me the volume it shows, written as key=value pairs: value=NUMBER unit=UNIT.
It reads value=3277.01 unit=ft³
